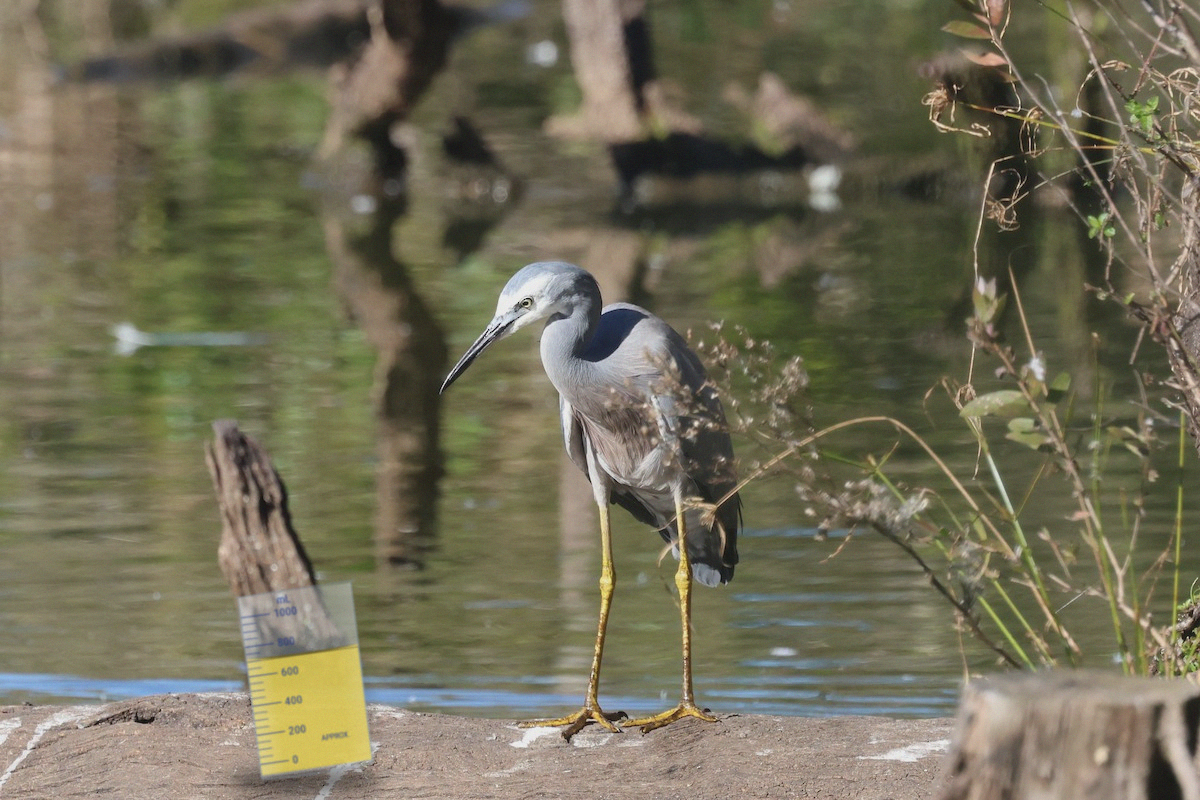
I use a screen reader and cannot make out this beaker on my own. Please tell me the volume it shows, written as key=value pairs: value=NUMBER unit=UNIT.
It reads value=700 unit=mL
